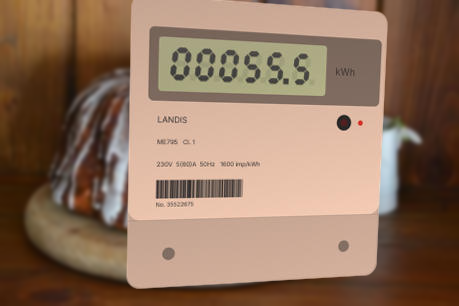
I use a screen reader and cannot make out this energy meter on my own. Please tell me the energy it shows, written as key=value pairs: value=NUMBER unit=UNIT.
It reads value=55.5 unit=kWh
